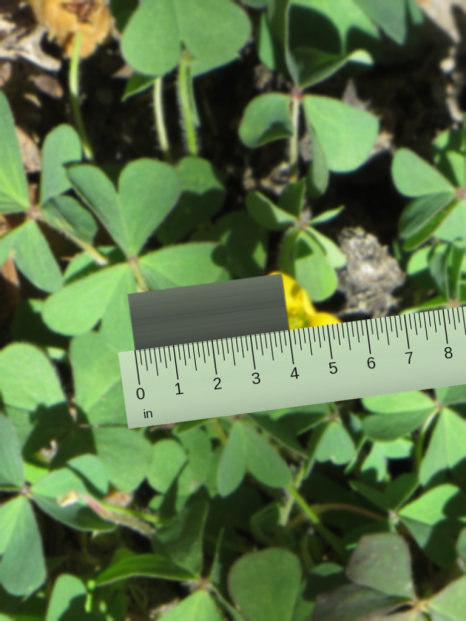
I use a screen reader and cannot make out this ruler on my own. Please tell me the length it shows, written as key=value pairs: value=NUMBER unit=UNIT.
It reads value=4 unit=in
